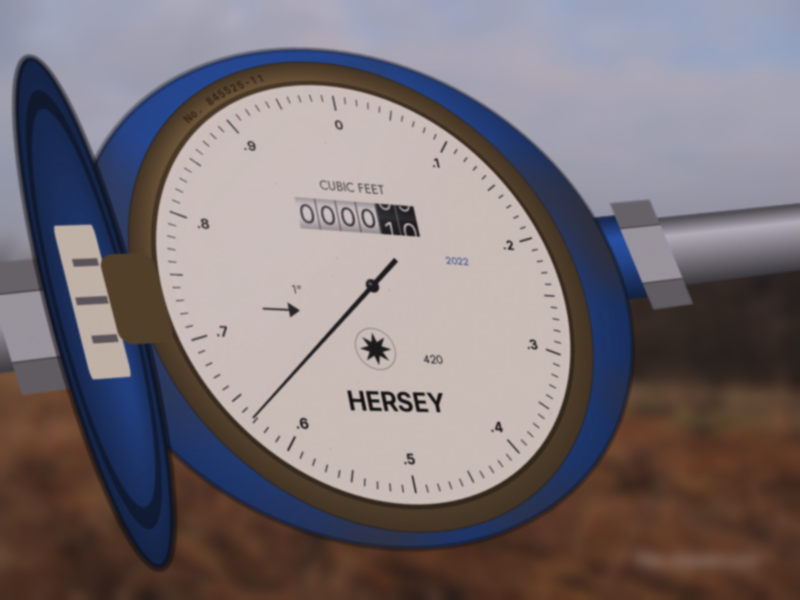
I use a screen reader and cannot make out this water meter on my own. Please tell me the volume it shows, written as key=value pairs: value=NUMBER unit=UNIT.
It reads value=9.63 unit=ft³
